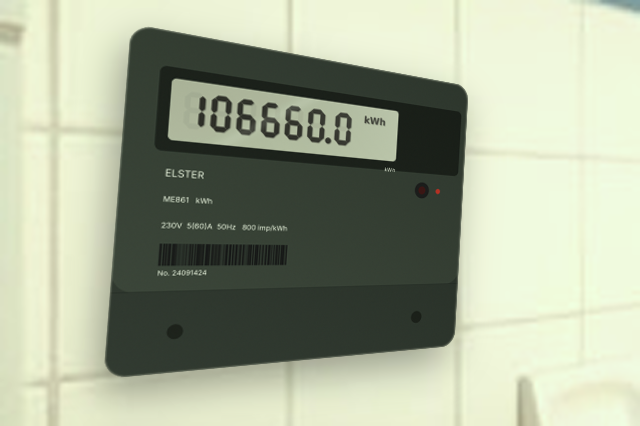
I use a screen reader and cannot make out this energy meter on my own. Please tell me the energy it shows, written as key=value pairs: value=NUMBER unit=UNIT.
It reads value=106660.0 unit=kWh
